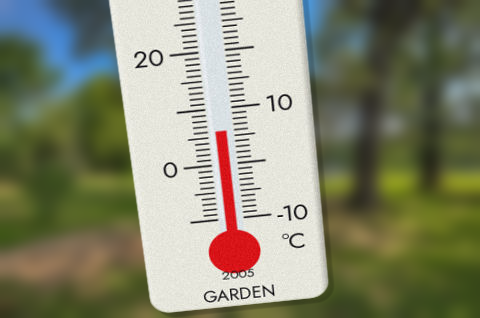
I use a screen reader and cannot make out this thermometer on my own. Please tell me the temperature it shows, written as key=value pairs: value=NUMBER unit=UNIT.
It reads value=6 unit=°C
